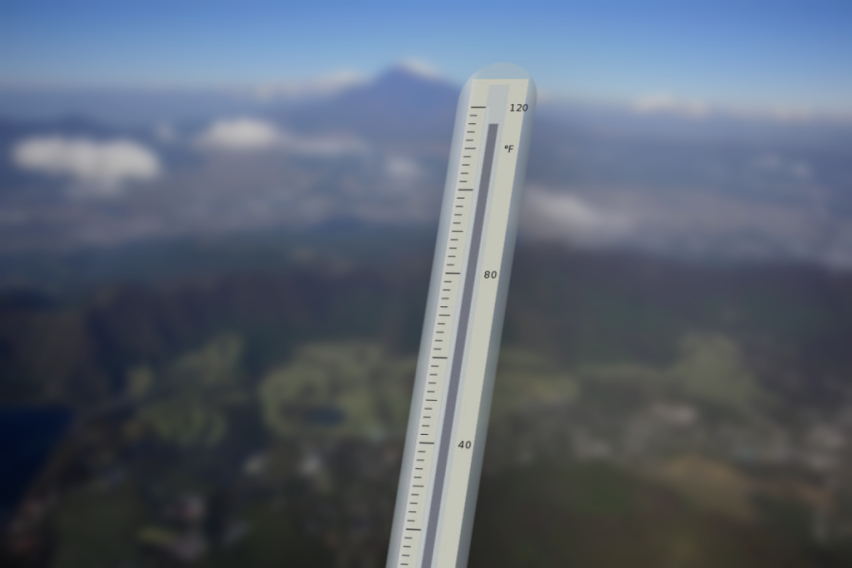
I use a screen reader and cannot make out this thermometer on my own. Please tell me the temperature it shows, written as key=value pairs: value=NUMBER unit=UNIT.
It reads value=116 unit=°F
